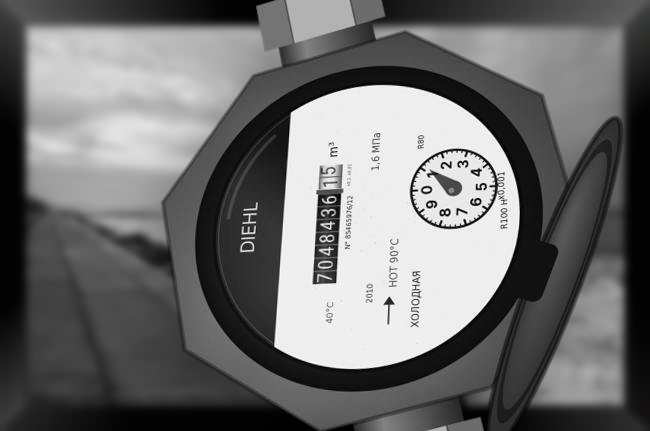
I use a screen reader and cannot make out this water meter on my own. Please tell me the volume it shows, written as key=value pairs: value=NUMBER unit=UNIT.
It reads value=7048436.151 unit=m³
